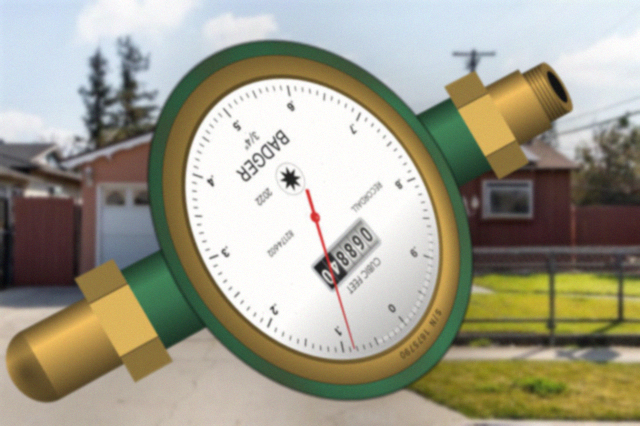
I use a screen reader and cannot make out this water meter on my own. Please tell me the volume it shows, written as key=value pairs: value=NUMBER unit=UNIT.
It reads value=68840.08 unit=ft³
